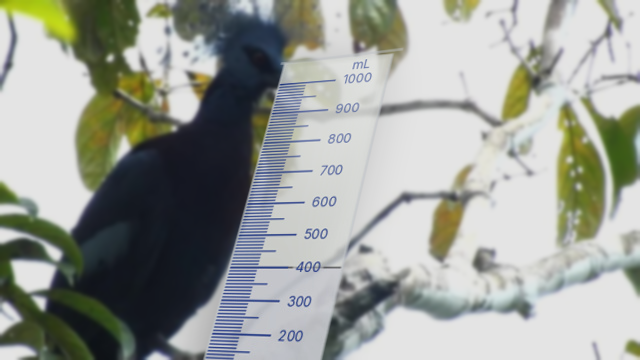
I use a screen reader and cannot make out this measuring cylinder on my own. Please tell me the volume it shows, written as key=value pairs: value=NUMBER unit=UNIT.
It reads value=400 unit=mL
